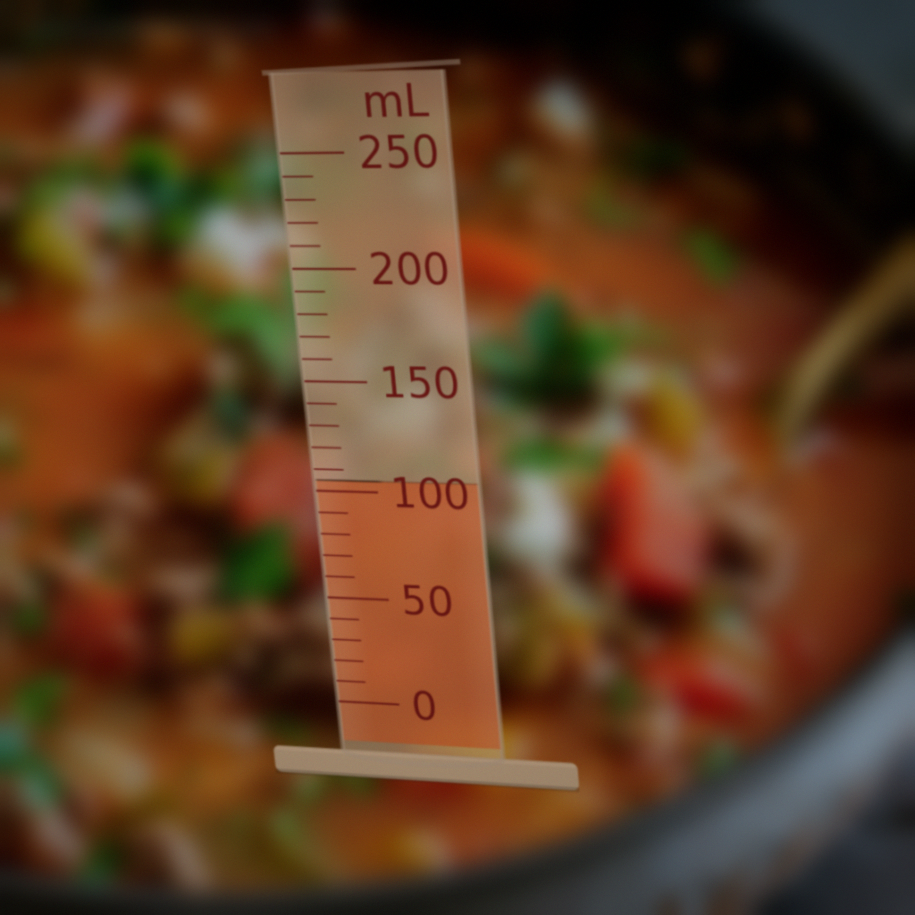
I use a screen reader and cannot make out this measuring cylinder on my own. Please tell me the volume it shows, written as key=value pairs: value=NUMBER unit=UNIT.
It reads value=105 unit=mL
